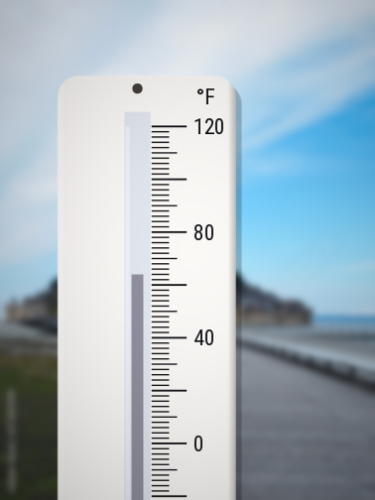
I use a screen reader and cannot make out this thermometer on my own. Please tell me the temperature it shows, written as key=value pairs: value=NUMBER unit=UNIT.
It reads value=64 unit=°F
